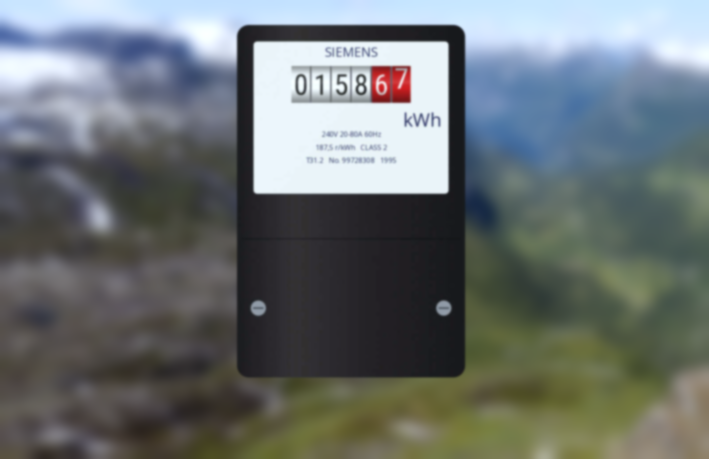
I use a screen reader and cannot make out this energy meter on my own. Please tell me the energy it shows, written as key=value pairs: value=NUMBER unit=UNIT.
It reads value=158.67 unit=kWh
